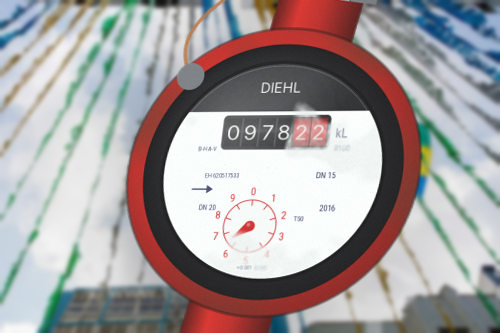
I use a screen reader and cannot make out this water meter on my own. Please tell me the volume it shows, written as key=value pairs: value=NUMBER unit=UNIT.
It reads value=978.226 unit=kL
